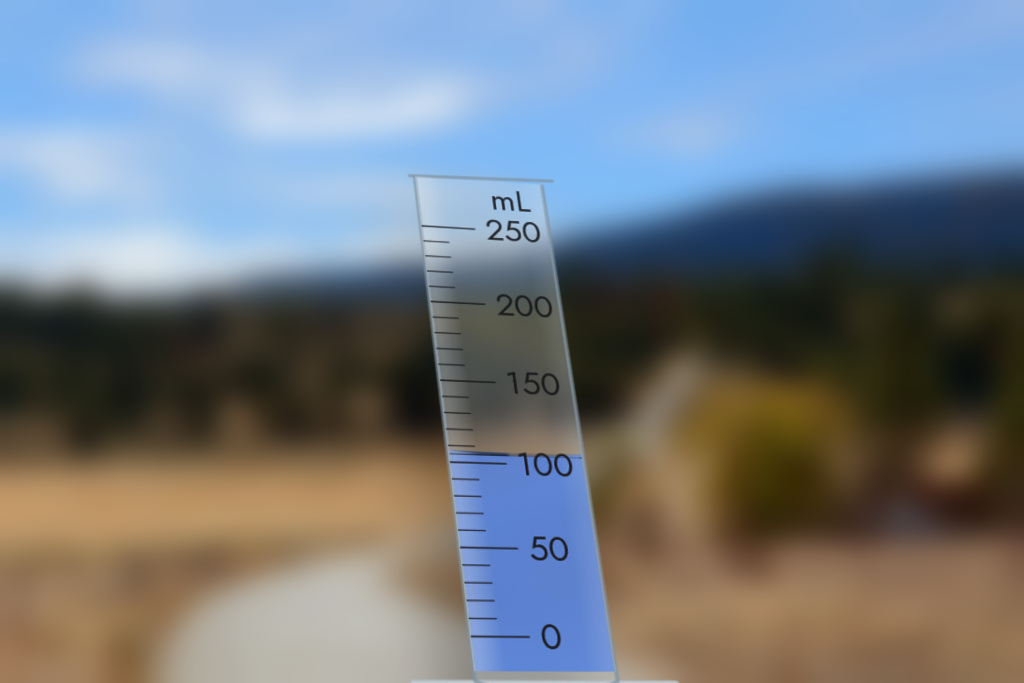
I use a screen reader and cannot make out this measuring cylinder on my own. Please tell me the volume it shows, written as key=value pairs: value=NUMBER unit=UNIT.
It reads value=105 unit=mL
